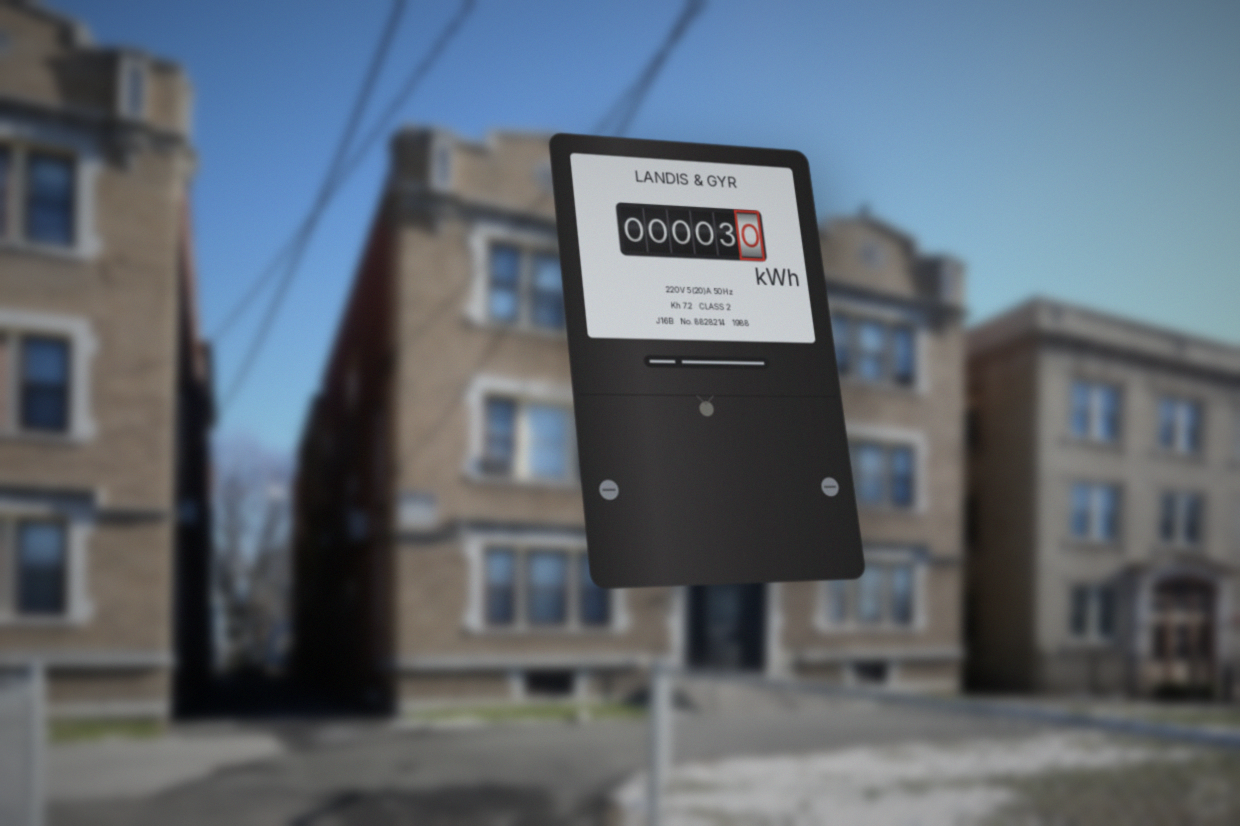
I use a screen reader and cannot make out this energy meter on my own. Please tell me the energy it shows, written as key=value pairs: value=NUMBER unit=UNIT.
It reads value=3.0 unit=kWh
